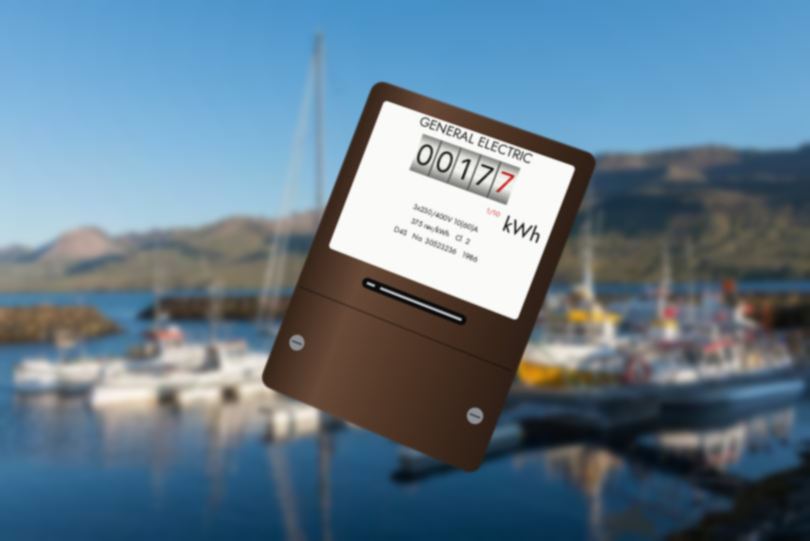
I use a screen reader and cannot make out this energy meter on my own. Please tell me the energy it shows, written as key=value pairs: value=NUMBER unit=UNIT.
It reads value=17.7 unit=kWh
